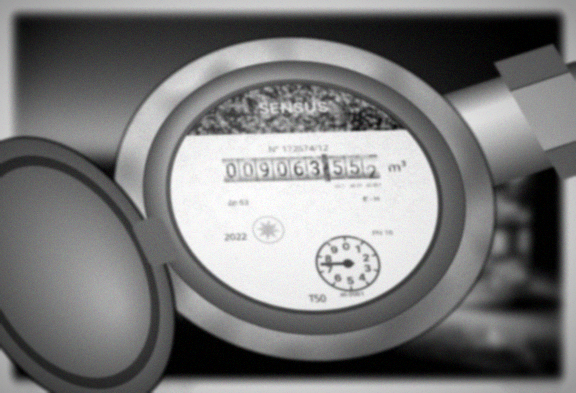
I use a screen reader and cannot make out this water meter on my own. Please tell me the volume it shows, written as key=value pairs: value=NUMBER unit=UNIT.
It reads value=9063.5517 unit=m³
